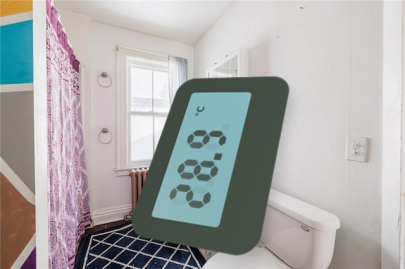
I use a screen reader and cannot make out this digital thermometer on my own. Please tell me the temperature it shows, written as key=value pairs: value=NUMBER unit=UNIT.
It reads value=28.9 unit=°C
